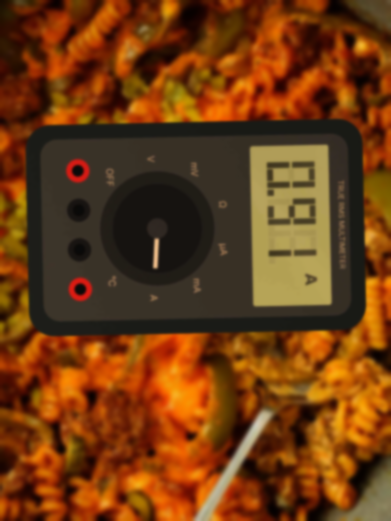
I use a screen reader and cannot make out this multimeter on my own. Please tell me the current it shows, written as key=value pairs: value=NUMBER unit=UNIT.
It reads value=0.91 unit=A
